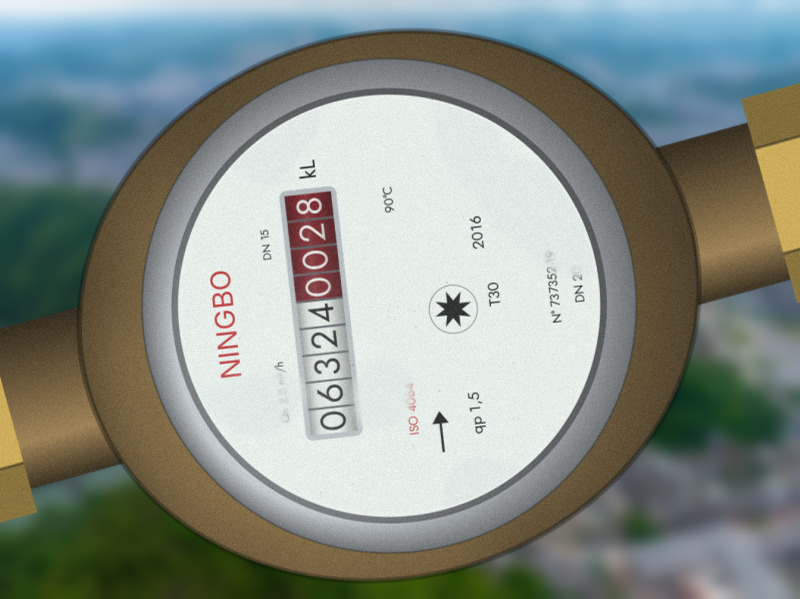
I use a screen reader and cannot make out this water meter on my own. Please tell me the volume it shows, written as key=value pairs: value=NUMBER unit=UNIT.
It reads value=6324.0028 unit=kL
